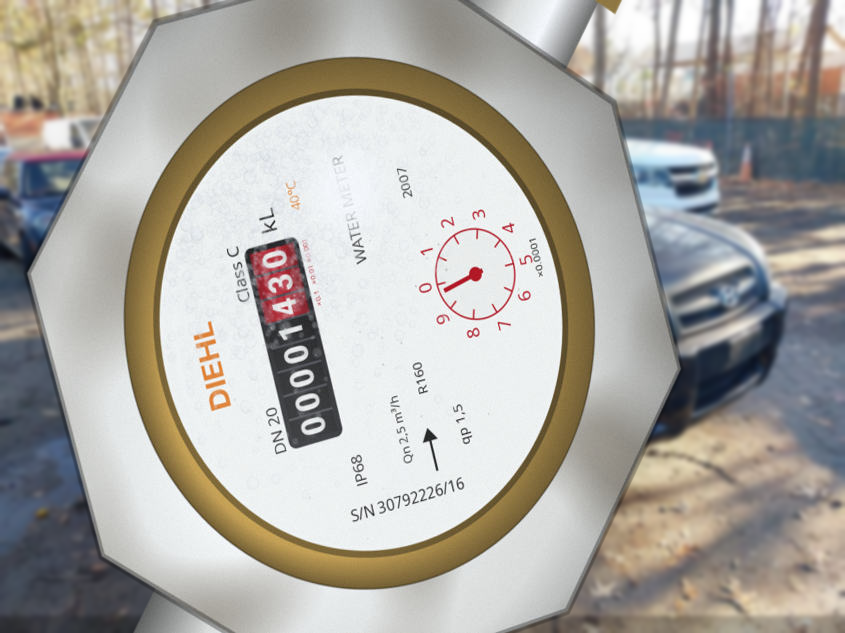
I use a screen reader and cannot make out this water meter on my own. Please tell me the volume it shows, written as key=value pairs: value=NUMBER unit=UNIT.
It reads value=1.4299 unit=kL
